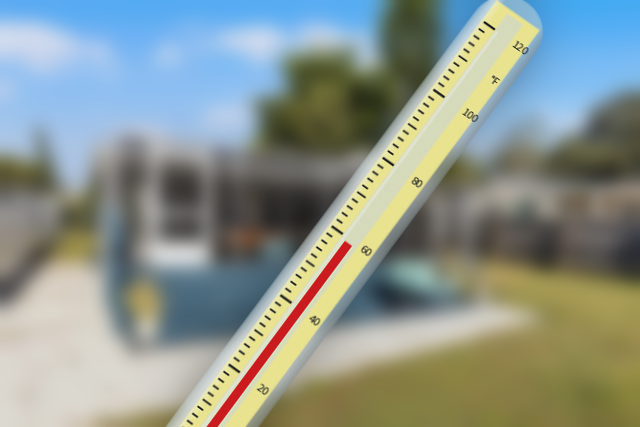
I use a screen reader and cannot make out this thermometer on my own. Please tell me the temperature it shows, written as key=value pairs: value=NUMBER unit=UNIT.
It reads value=59 unit=°F
